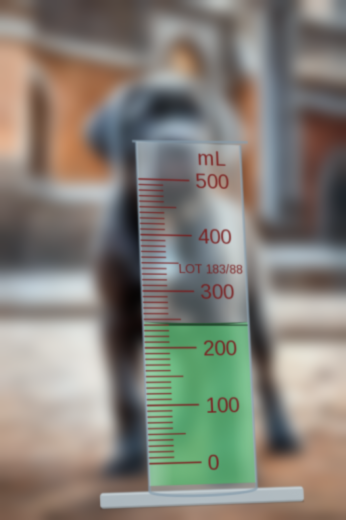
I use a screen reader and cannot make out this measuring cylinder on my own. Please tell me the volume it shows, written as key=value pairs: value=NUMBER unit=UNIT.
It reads value=240 unit=mL
